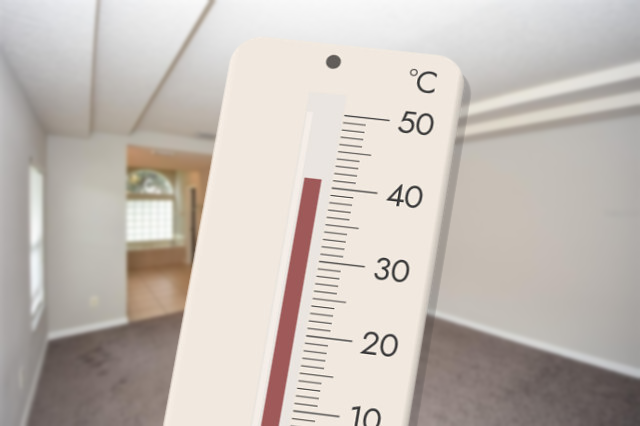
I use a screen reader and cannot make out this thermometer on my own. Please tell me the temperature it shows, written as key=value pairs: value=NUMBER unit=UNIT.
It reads value=41 unit=°C
